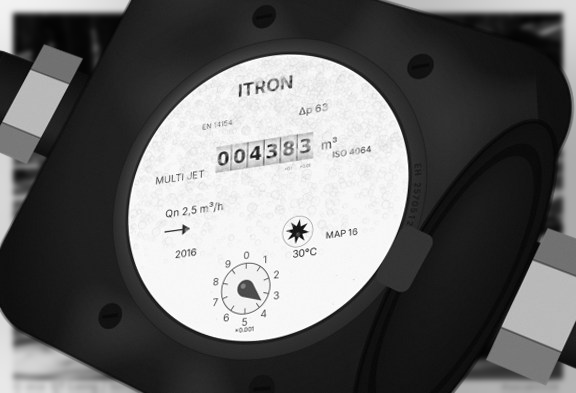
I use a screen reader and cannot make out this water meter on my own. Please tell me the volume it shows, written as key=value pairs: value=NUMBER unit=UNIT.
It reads value=43.833 unit=m³
